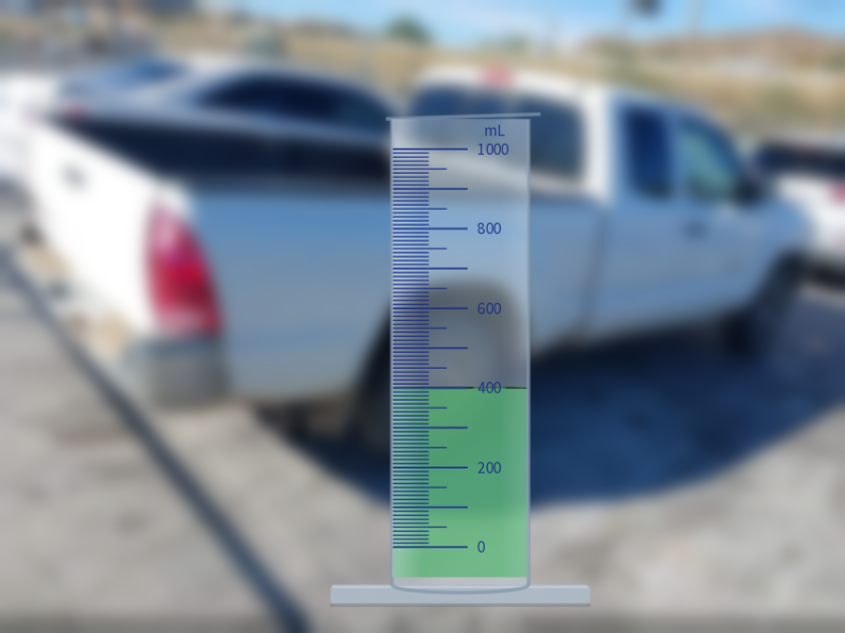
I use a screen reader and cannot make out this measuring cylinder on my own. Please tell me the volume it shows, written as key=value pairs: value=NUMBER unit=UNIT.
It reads value=400 unit=mL
